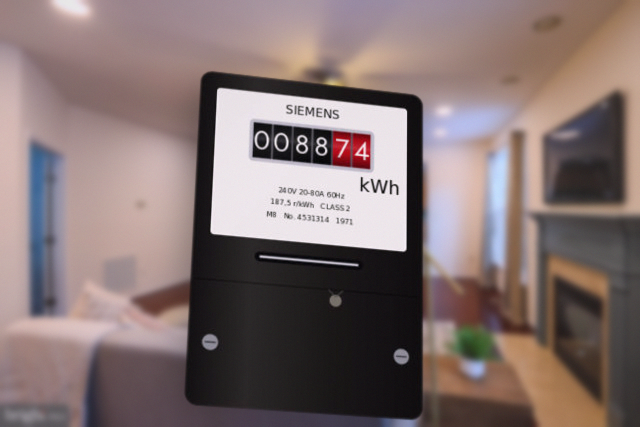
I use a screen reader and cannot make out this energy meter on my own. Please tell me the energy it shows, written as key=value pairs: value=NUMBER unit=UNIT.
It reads value=88.74 unit=kWh
